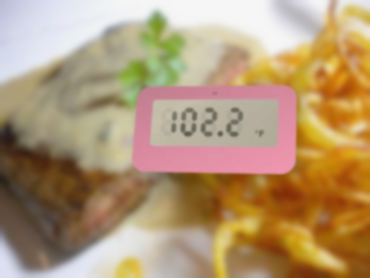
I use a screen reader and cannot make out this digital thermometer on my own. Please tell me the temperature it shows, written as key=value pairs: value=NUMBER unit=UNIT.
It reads value=102.2 unit=°F
